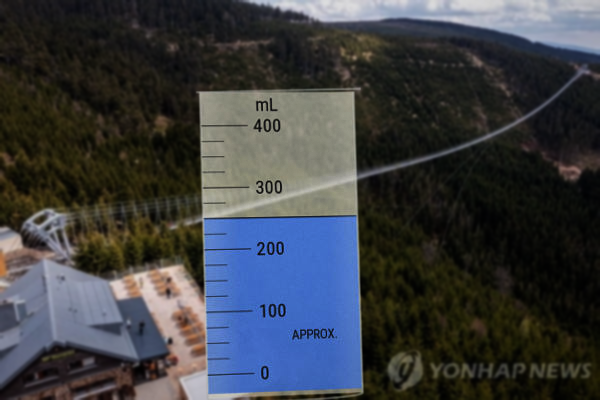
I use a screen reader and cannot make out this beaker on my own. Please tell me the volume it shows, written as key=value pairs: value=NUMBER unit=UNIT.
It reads value=250 unit=mL
